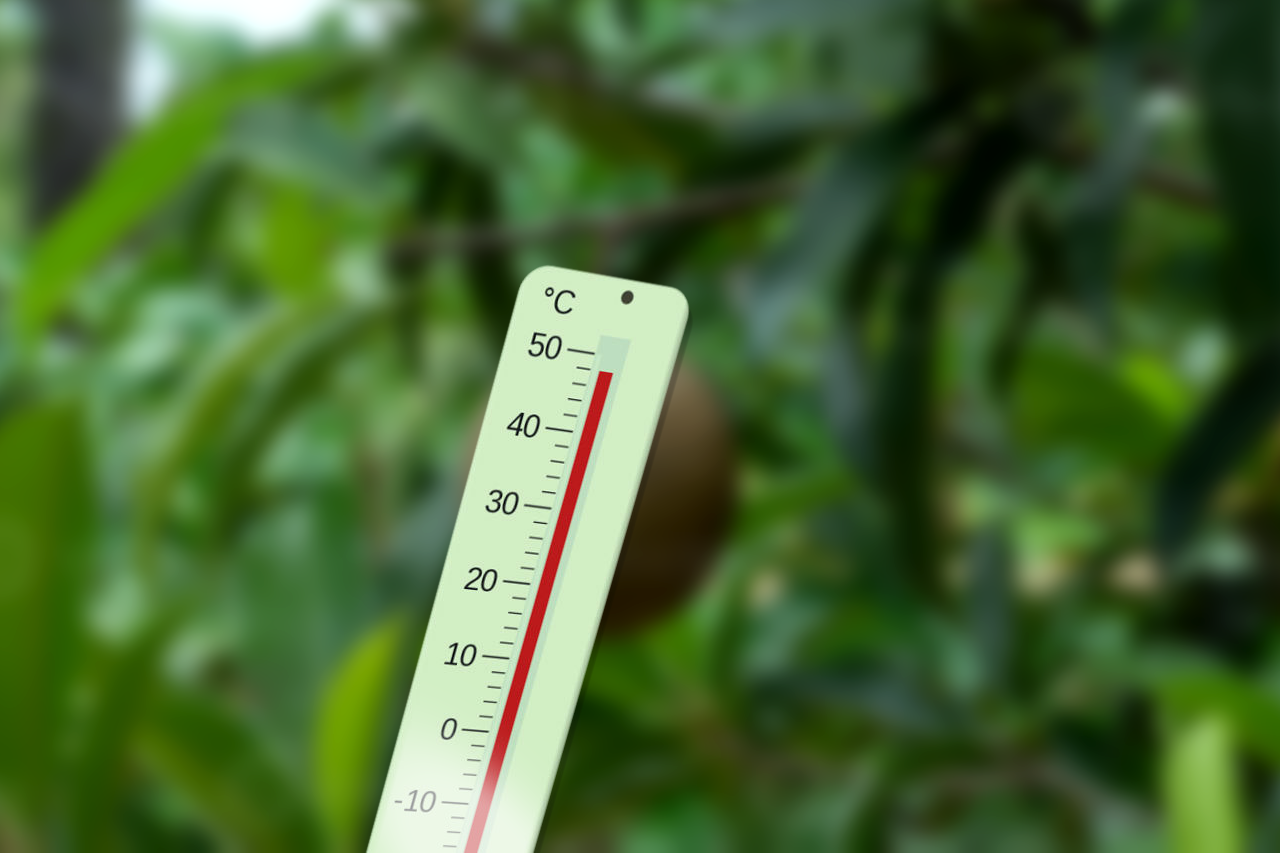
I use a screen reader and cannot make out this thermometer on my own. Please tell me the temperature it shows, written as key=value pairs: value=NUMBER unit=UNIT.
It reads value=48 unit=°C
